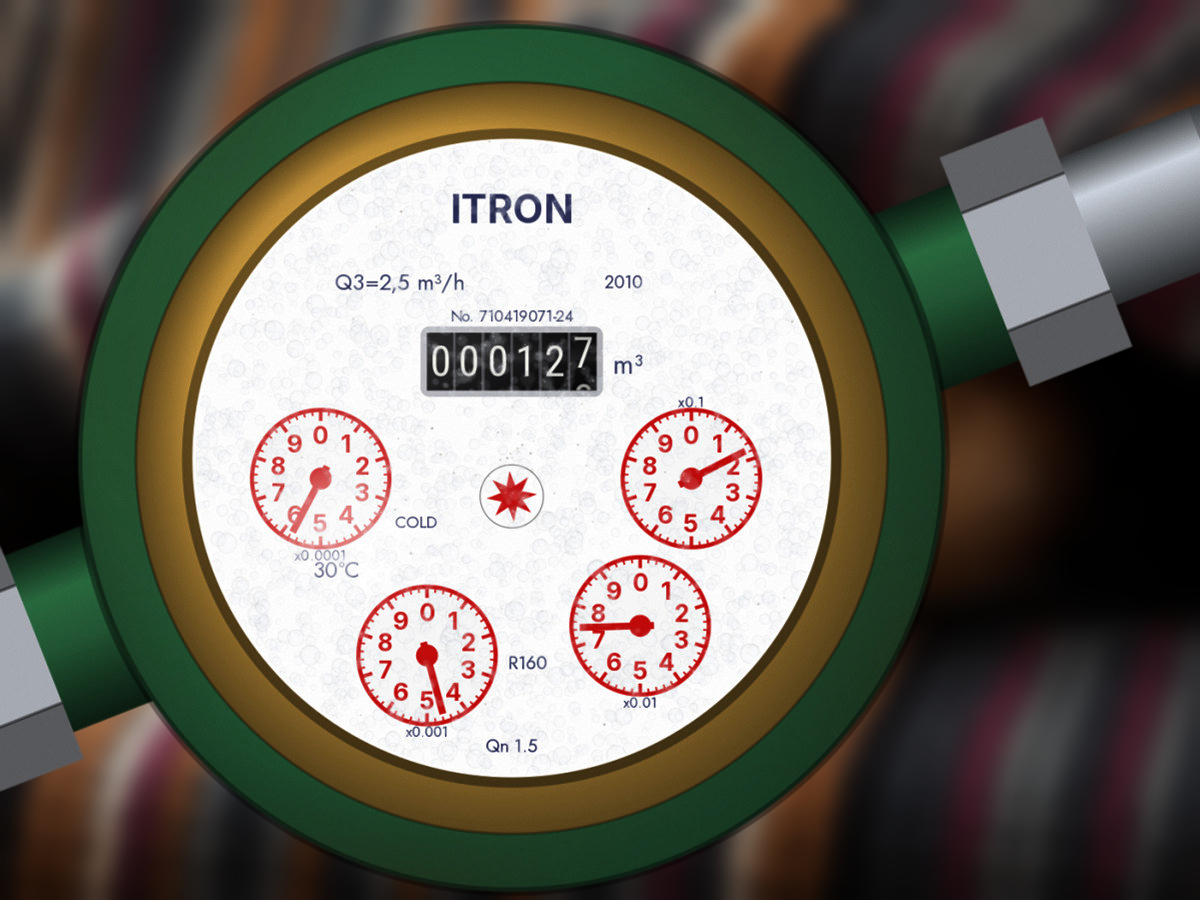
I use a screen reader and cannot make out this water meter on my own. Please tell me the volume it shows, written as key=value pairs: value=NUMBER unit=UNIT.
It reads value=127.1745 unit=m³
